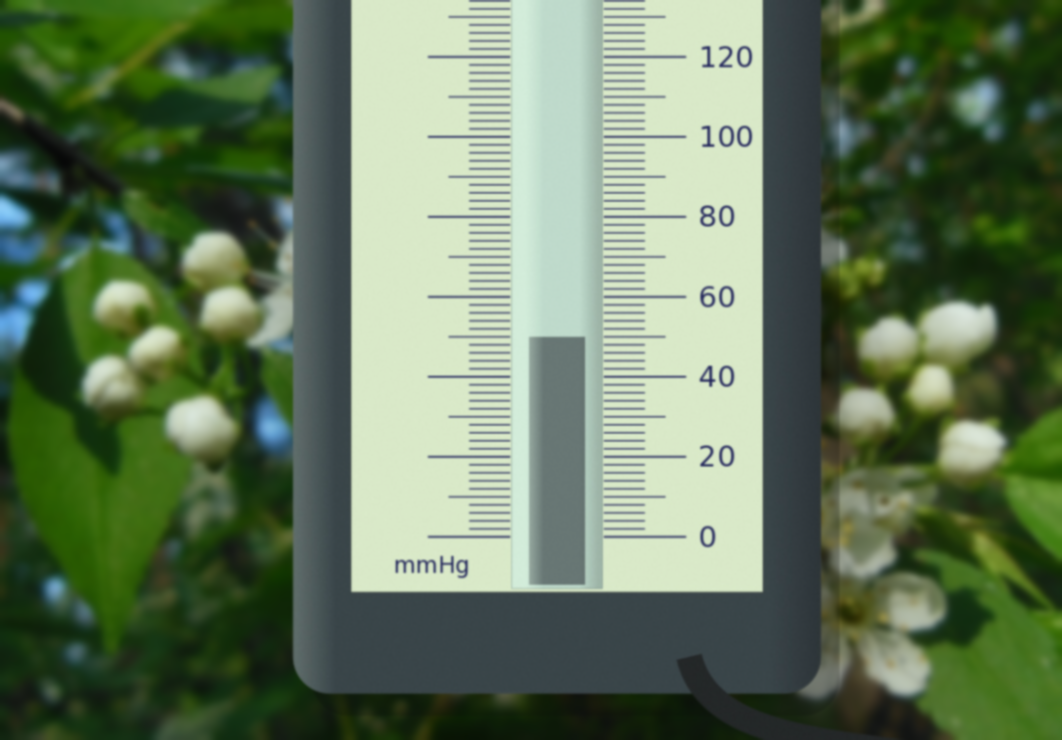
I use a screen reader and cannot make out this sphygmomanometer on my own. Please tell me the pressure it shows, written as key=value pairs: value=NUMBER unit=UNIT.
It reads value=50 unit=mmHg
